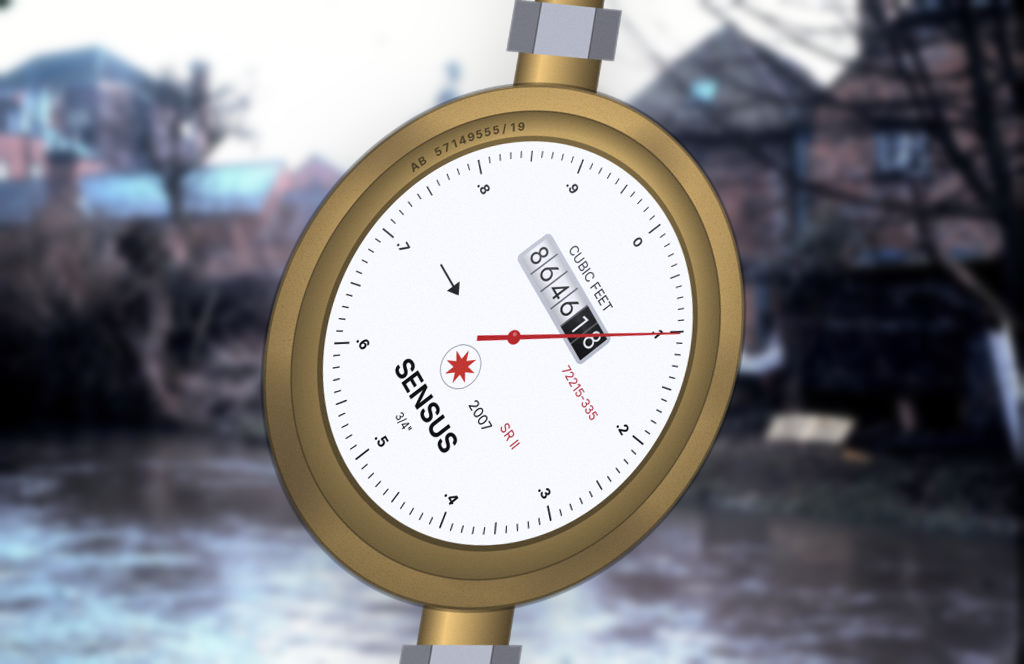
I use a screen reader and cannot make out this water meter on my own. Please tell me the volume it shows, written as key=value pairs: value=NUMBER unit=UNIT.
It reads value=864618.10 unit=ft³
